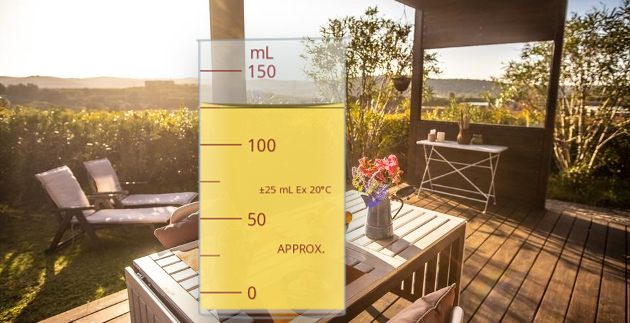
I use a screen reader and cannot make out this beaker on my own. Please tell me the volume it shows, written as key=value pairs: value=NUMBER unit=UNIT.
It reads value=125 unit=mL
